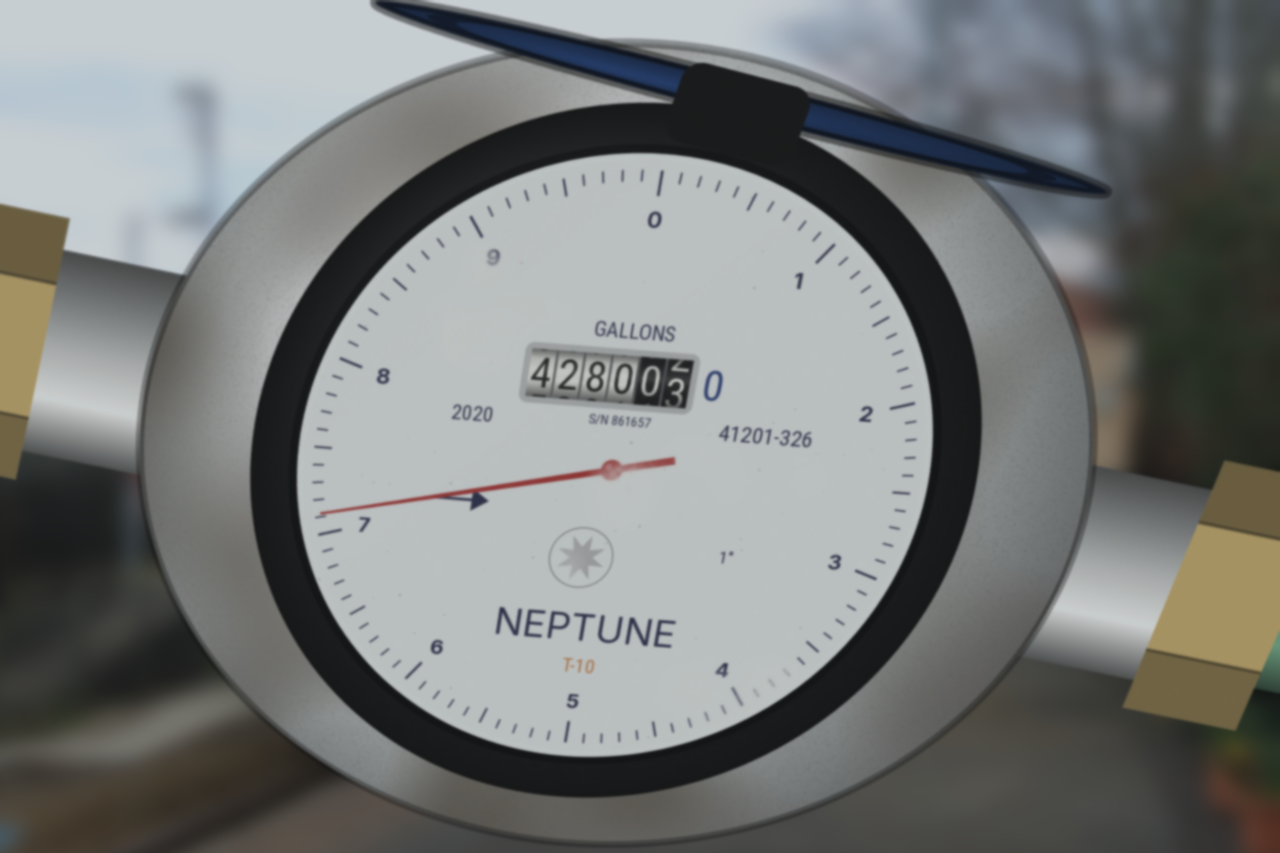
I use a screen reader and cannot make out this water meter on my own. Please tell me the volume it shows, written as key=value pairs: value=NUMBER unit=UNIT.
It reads value=4280027.1 unit=gal
